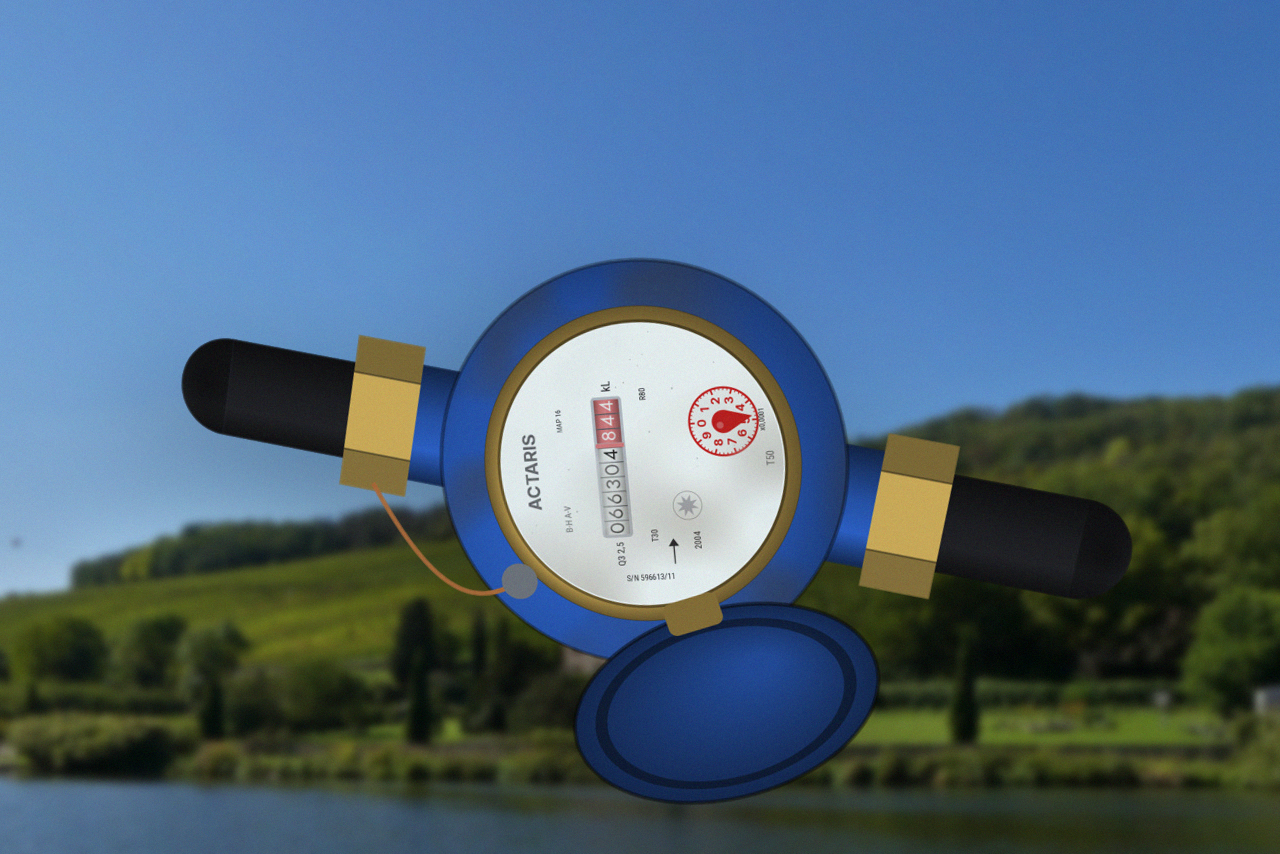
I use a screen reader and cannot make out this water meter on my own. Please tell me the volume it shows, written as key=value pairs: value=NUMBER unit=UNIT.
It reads value=66304.8444 unit=kL
